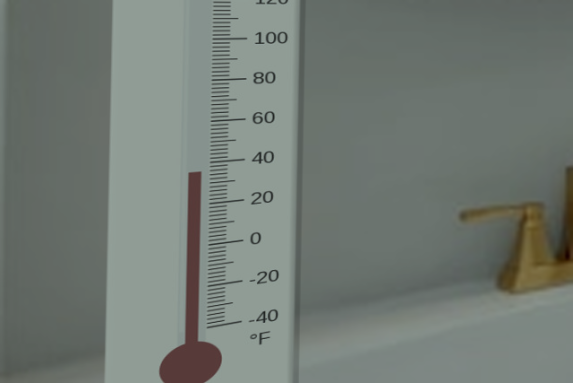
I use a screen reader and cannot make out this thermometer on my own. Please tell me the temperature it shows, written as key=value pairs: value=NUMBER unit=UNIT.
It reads value=36 unit=°F
